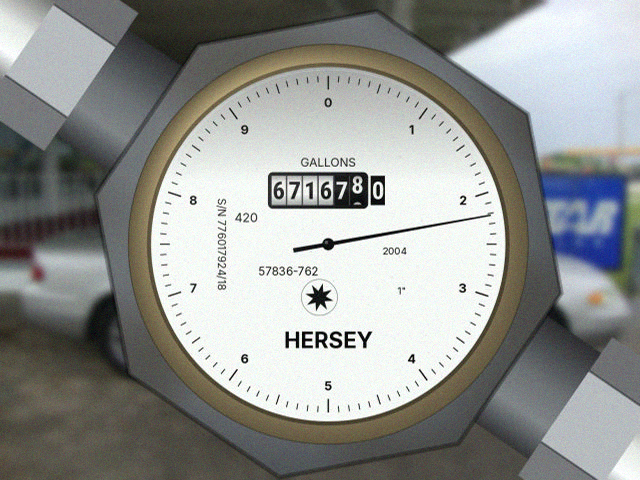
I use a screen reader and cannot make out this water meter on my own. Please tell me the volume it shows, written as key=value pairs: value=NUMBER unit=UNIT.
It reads value=6716782.2 unit=gal
